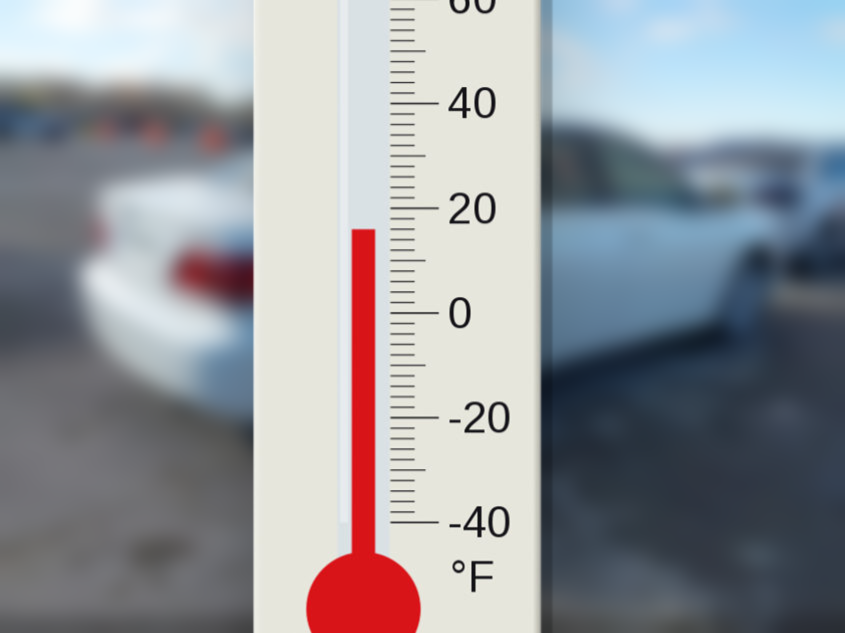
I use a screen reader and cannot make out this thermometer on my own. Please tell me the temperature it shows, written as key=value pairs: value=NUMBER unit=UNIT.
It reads value=16 unit=°F
